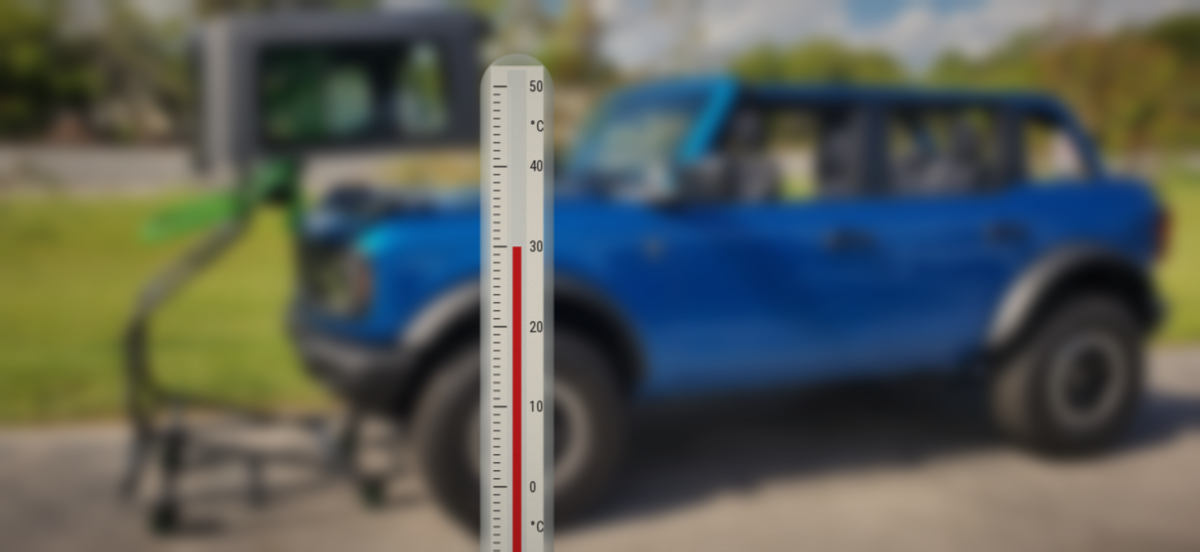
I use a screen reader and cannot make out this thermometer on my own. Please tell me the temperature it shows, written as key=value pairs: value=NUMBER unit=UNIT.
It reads value=30 unit=°C
